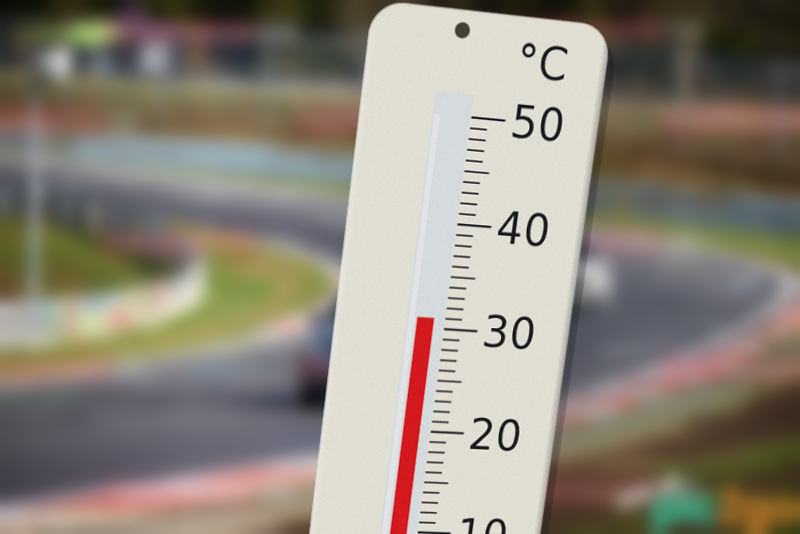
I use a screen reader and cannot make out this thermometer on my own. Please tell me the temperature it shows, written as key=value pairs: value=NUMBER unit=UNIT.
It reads value=31 unit=°C
